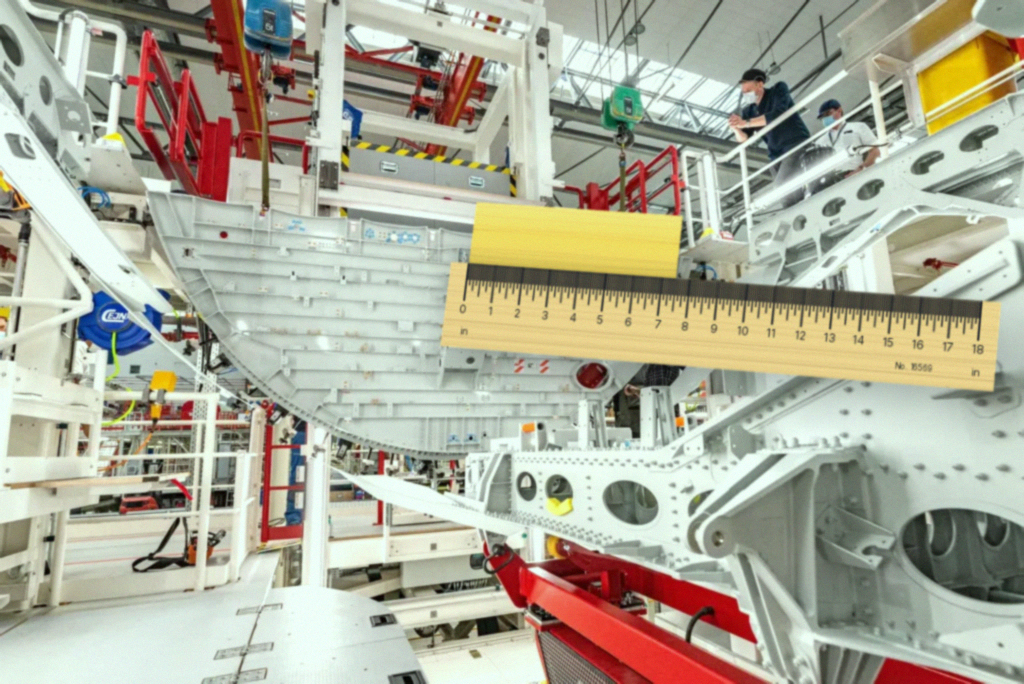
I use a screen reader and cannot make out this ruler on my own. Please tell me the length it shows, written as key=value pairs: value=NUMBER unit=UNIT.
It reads value=7.5 unit=in
